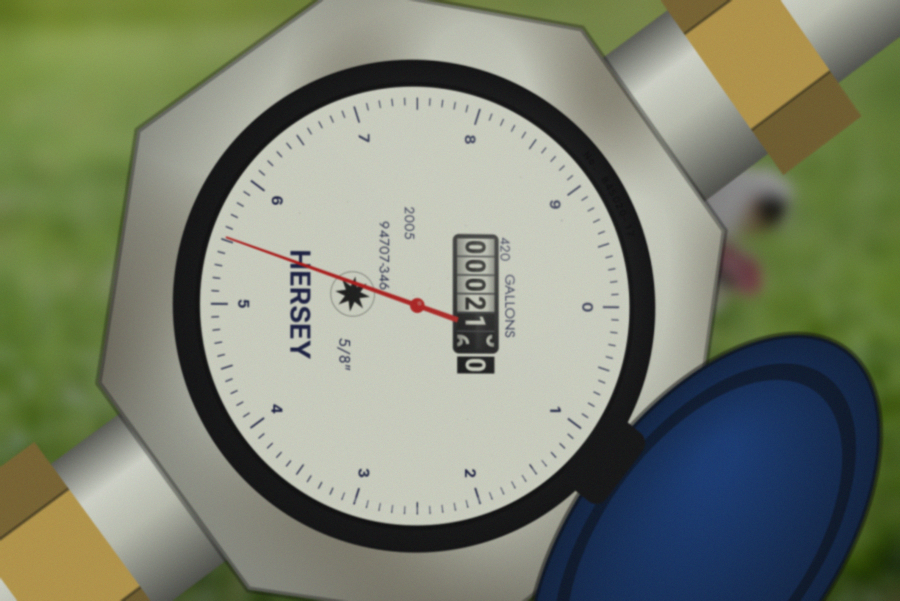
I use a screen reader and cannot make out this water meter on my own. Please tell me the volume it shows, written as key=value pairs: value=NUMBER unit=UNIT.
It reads value=2155.5 unit=gal
